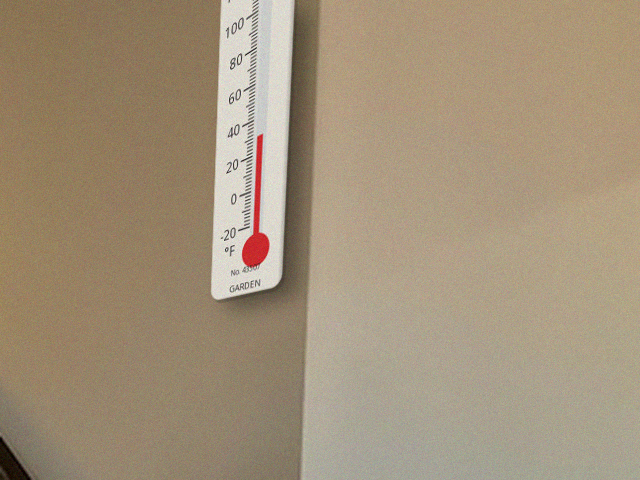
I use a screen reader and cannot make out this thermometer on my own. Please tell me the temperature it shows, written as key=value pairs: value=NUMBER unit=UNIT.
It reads value=30 unit=°F
